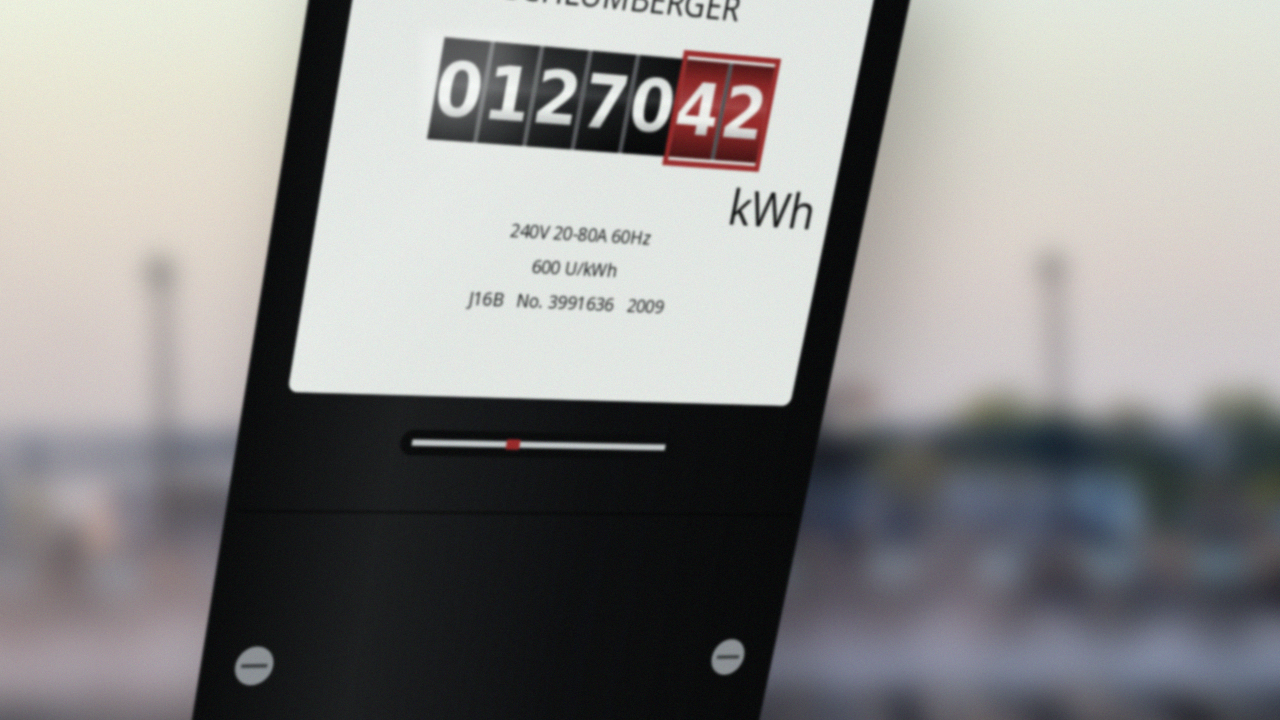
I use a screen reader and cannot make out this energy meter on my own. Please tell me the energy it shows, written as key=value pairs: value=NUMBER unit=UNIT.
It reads value=1270.42 unit=kWh
